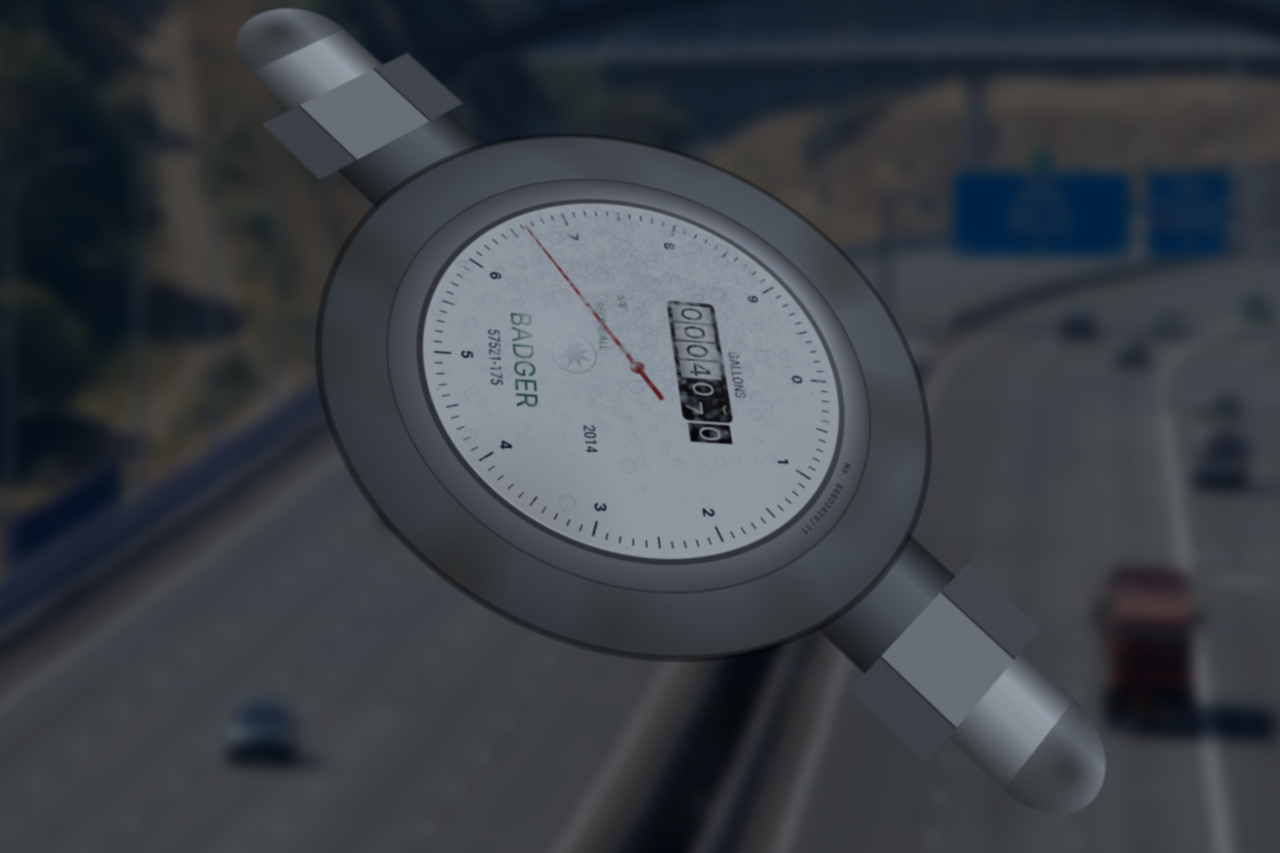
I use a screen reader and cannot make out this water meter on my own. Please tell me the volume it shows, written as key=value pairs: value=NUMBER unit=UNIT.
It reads value=4066.6 unit=gal
